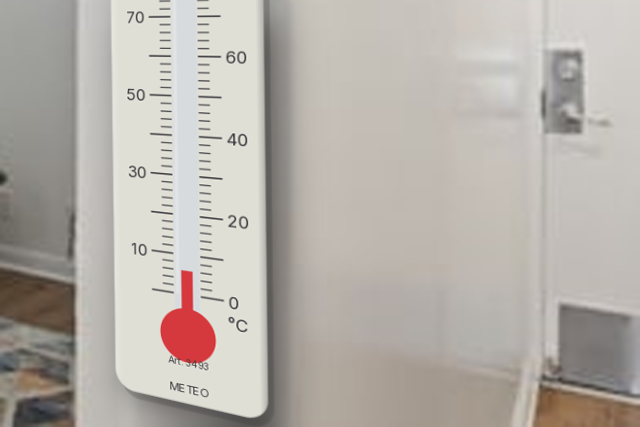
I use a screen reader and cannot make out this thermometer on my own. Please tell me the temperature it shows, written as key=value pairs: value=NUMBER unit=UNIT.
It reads value=6 unit=°C
